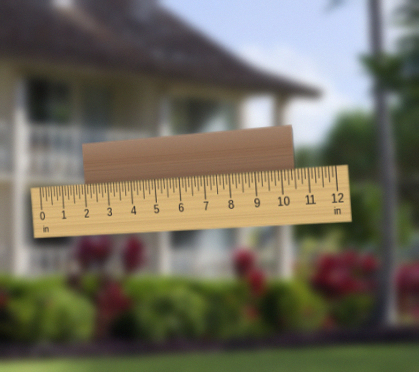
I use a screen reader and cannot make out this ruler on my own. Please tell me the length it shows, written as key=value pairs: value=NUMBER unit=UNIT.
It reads value=8.5 unit=in
